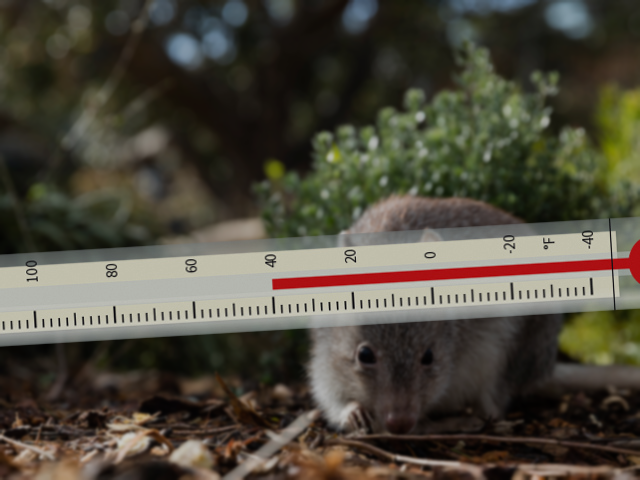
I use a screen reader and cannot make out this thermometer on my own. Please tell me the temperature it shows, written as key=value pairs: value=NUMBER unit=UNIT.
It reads value=40 unit=°F
